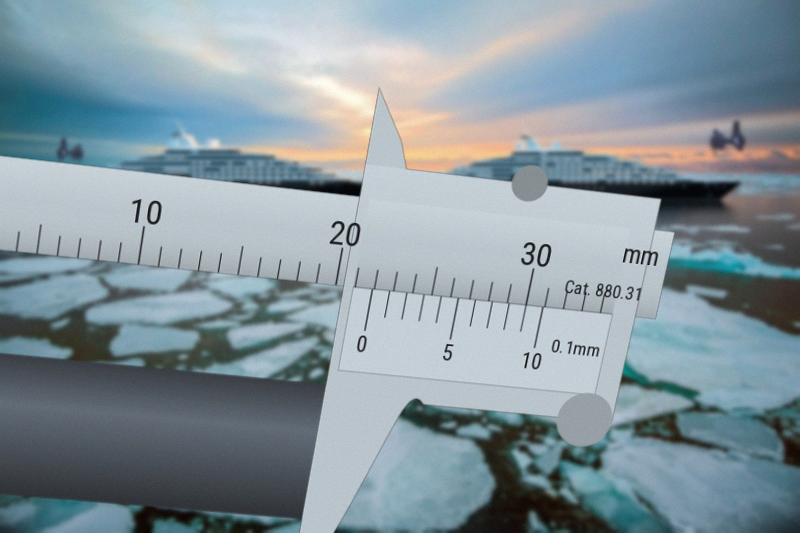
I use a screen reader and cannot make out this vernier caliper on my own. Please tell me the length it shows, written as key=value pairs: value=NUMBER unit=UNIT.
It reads value=21.9 unit=mm
